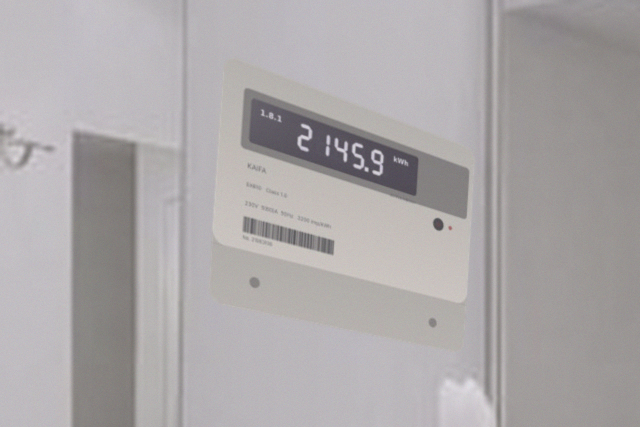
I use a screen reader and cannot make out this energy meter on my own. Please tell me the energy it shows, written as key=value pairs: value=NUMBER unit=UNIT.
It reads value=2145.9 unit=kWh
